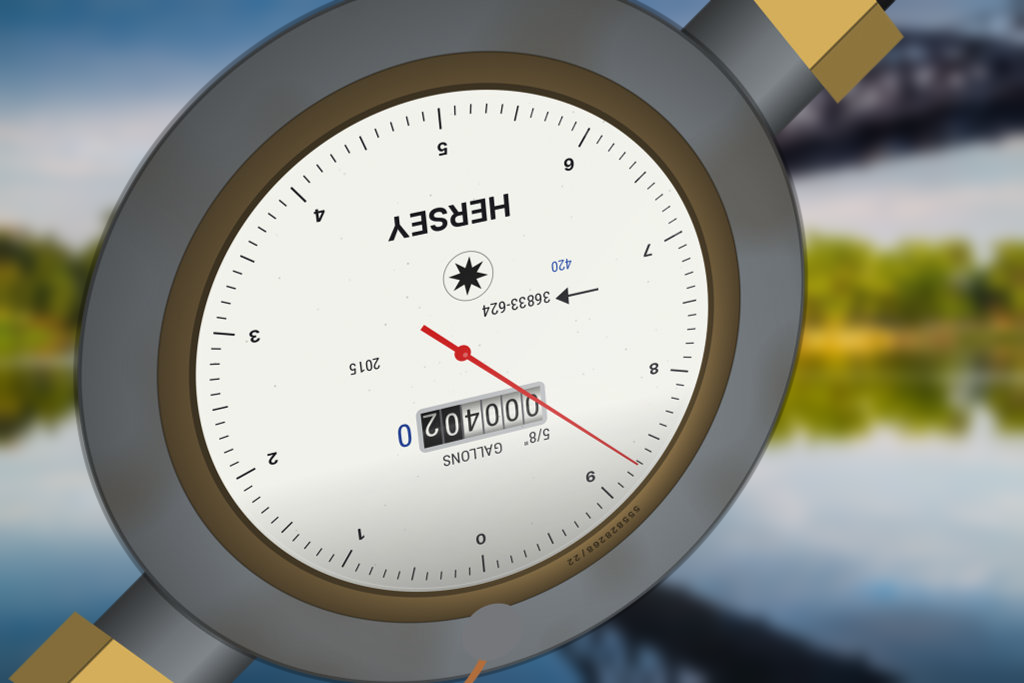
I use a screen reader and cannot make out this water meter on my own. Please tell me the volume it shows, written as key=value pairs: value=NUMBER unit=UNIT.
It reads value=4018.7 unit=gal
